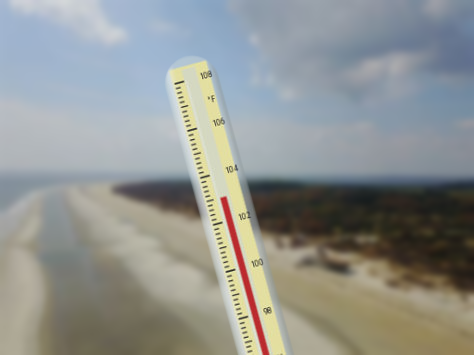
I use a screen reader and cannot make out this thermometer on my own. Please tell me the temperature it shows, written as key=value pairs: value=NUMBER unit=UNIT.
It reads value=103 unit=°F
